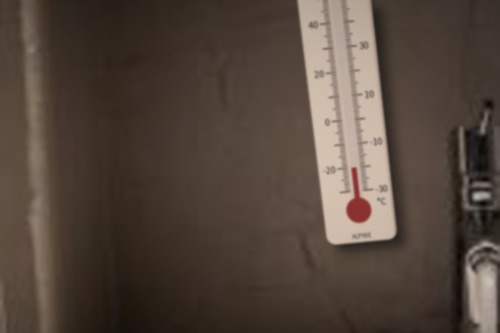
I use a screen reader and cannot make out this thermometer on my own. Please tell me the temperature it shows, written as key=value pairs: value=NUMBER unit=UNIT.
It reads value=-20 unit=°C
